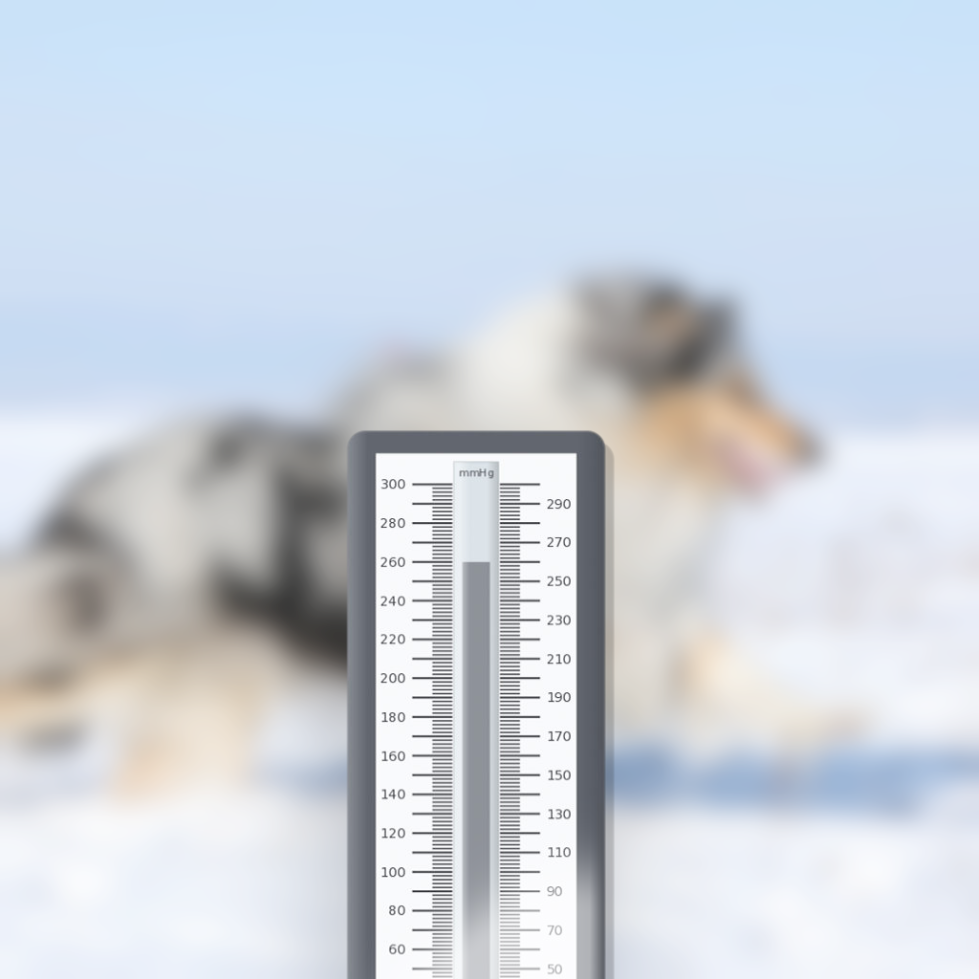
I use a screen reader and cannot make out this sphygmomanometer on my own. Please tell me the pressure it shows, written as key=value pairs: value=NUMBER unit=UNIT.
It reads value=260 unit=mmHg
